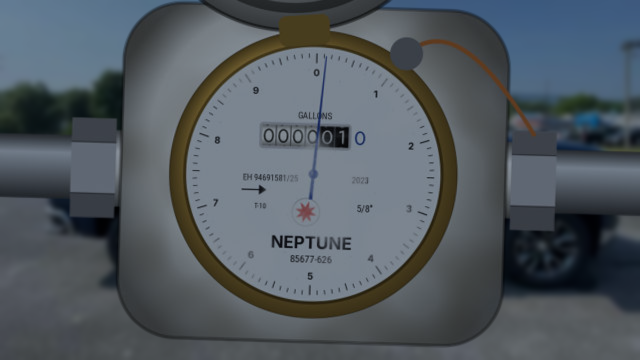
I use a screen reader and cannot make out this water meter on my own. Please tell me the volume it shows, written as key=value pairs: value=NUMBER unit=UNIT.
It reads value=10.1 unit=gal
